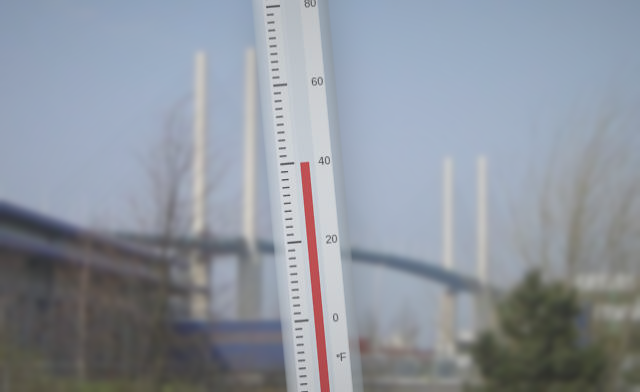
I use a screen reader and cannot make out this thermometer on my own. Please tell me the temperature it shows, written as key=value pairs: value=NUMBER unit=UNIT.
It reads value=40 unit=°F
